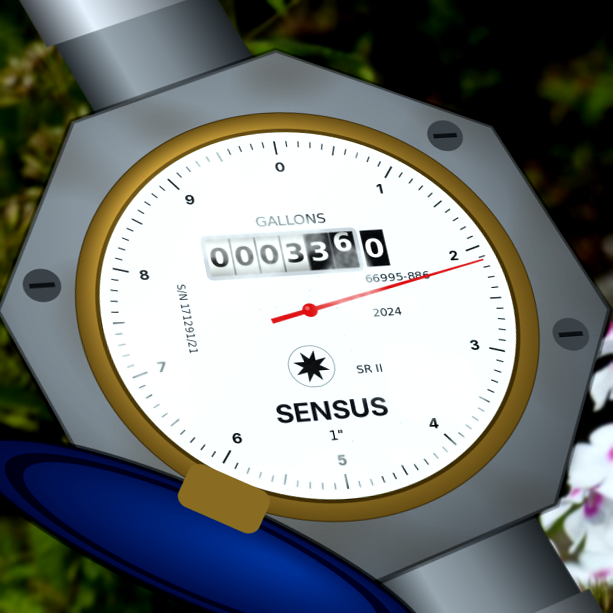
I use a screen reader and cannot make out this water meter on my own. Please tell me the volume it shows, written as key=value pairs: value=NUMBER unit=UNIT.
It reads value=3362.1 unit=gal
